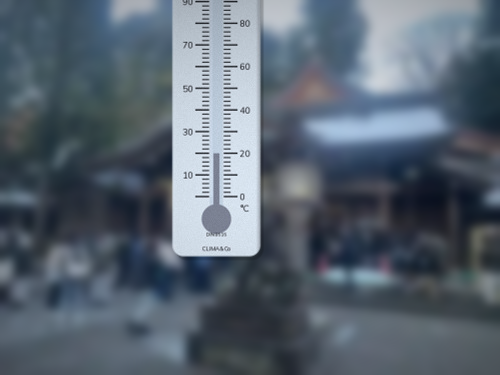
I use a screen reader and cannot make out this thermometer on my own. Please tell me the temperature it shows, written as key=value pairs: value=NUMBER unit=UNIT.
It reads value=20 unit=°C
